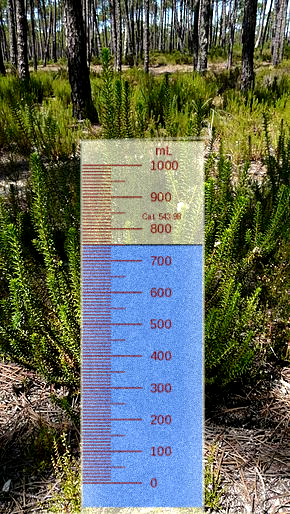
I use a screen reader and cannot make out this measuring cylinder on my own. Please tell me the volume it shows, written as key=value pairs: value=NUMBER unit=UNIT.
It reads value=750 unit=mL
